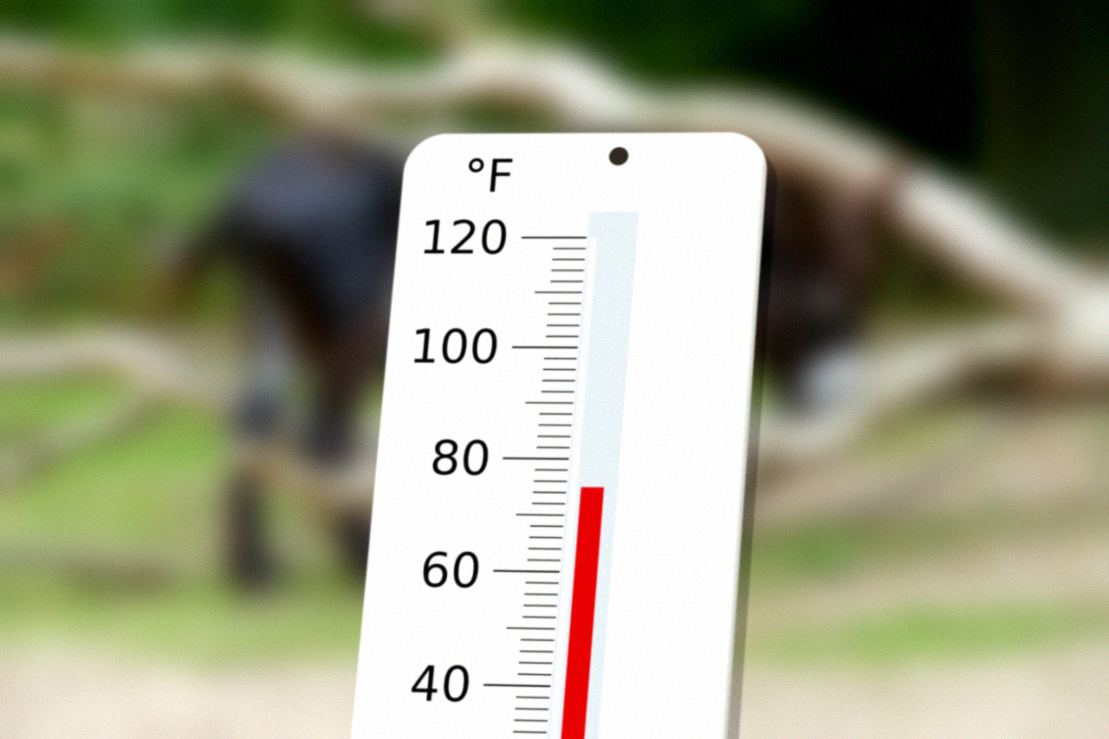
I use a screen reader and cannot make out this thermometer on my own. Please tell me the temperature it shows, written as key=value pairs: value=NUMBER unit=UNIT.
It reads value=75 unit=°F
